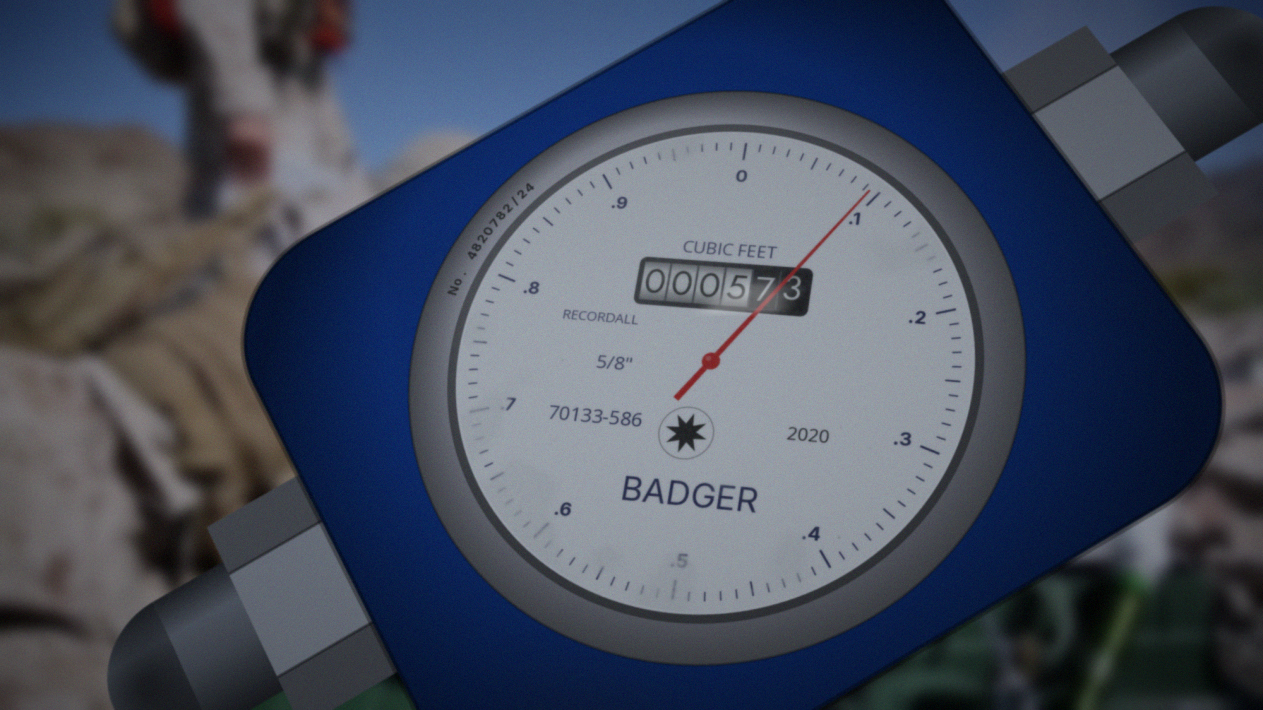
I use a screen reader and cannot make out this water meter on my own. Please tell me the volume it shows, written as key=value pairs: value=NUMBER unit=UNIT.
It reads value=573.09 unit=ft³
